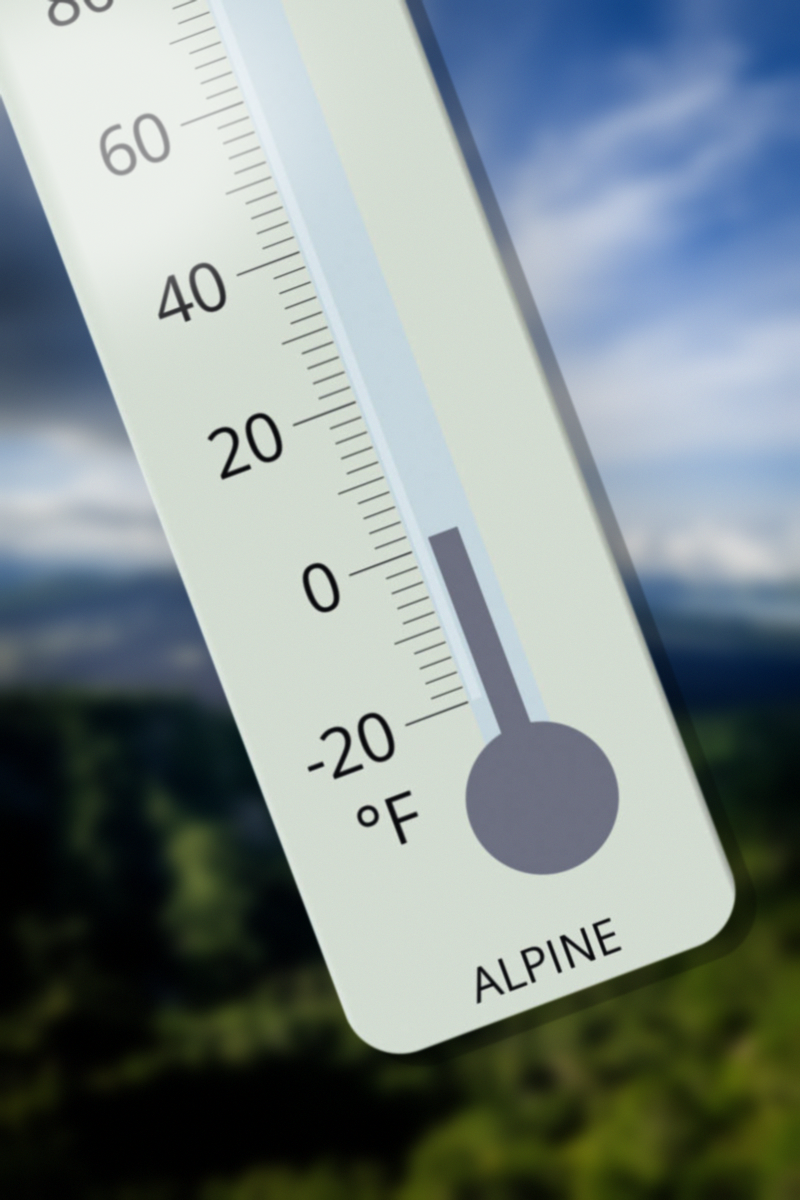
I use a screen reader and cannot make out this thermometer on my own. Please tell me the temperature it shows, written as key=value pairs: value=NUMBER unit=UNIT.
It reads value=1 unit=°F
